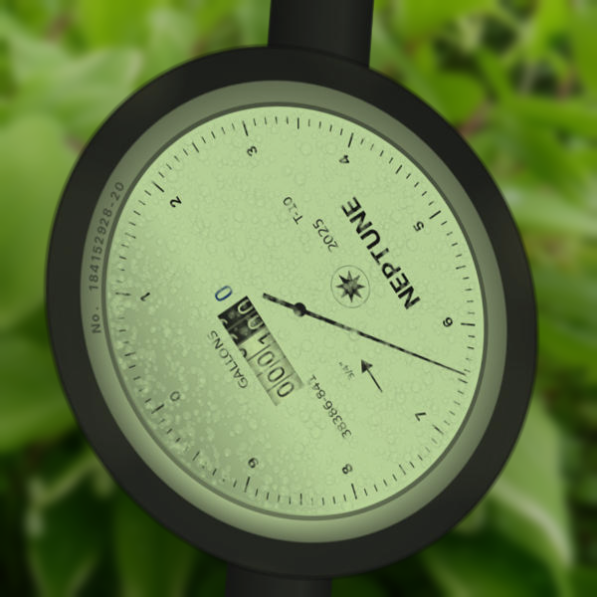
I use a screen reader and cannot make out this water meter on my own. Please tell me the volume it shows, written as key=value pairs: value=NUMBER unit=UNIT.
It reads value=996.4 unit=gal
